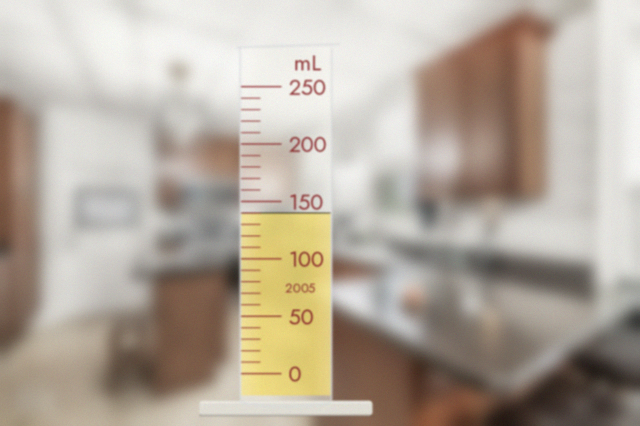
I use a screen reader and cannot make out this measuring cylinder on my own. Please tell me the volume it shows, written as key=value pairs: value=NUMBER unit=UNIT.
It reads value=140 unit=mL
